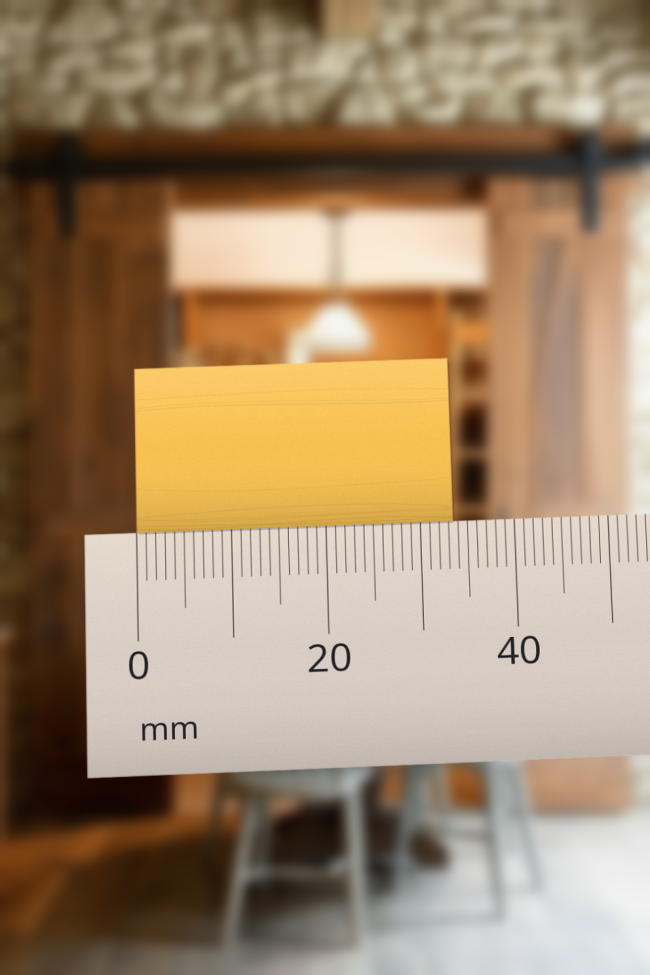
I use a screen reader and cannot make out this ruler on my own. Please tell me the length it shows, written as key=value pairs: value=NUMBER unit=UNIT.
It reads value=33.5 unit=mm
